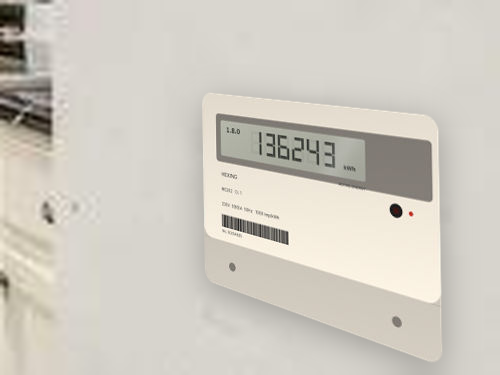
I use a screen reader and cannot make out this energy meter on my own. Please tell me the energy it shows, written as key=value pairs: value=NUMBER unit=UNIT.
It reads value=136243 unit=kWh
